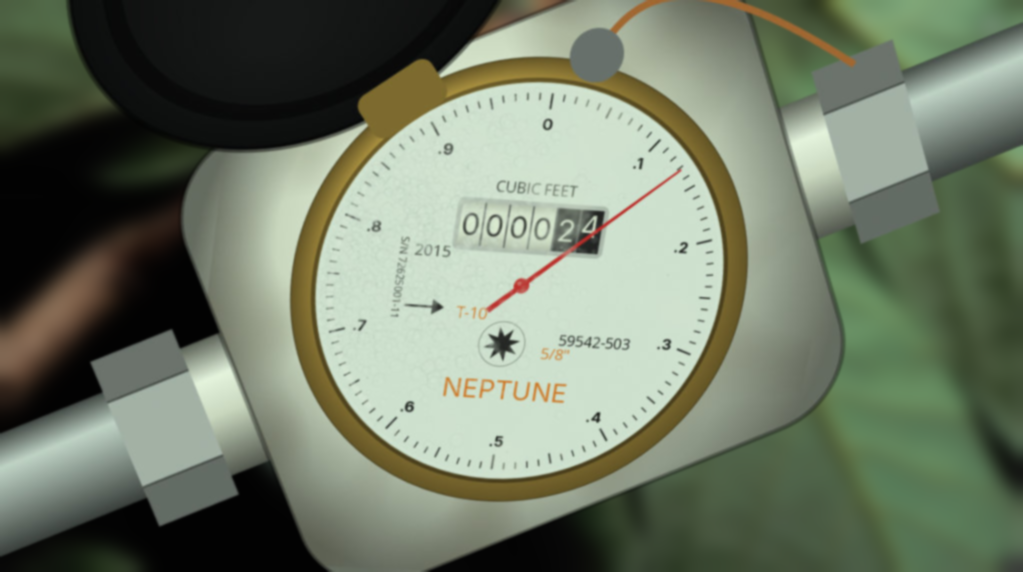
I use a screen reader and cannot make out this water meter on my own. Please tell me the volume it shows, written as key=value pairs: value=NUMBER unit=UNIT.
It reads value=24.13 unit=ft³
